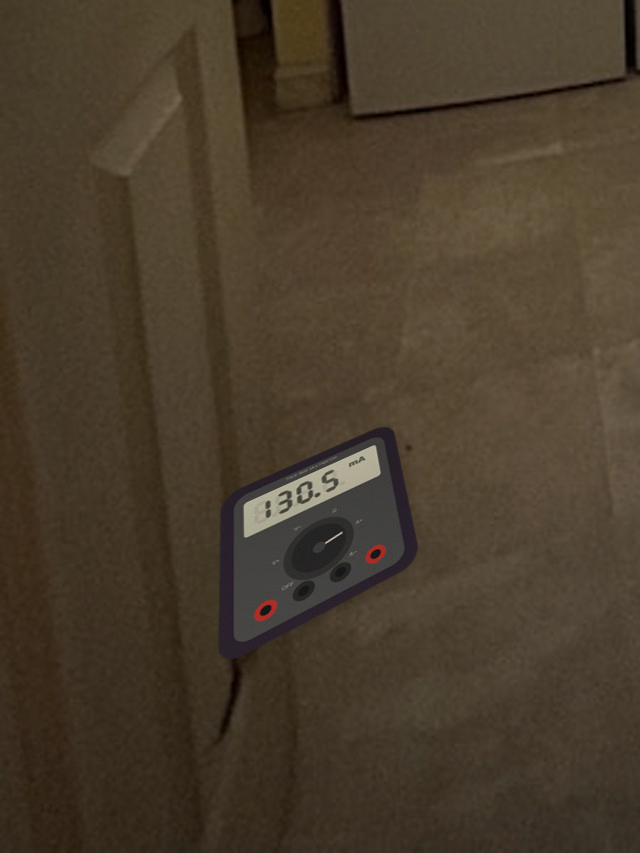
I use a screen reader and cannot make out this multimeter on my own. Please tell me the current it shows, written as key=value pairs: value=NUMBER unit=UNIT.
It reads value=130.5 unit=mA
